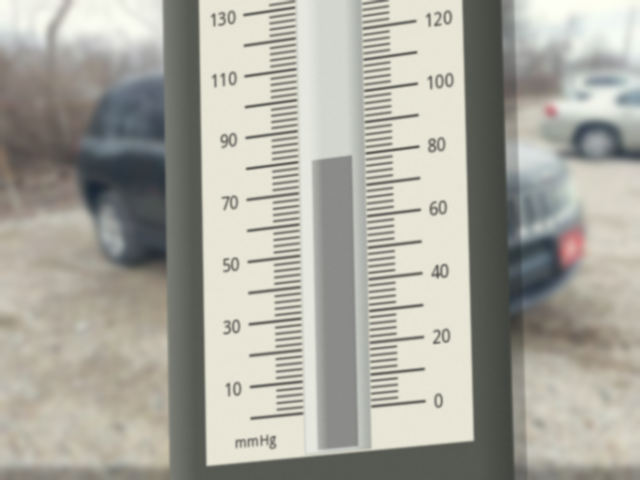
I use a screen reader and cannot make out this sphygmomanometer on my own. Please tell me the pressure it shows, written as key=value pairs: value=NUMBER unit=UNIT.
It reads value=80 unit=mmHg
